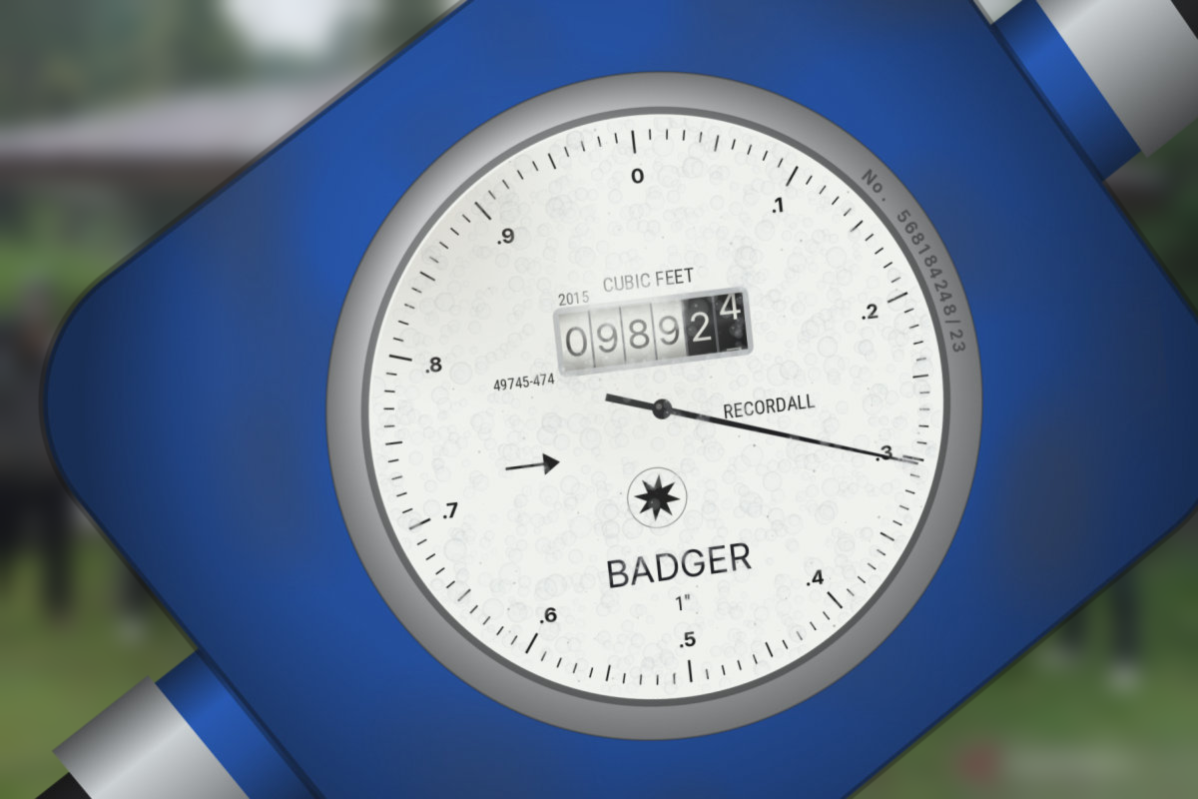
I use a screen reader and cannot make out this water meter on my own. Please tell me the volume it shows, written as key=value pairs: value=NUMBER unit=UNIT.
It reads value=98924.30 unit=ft³
